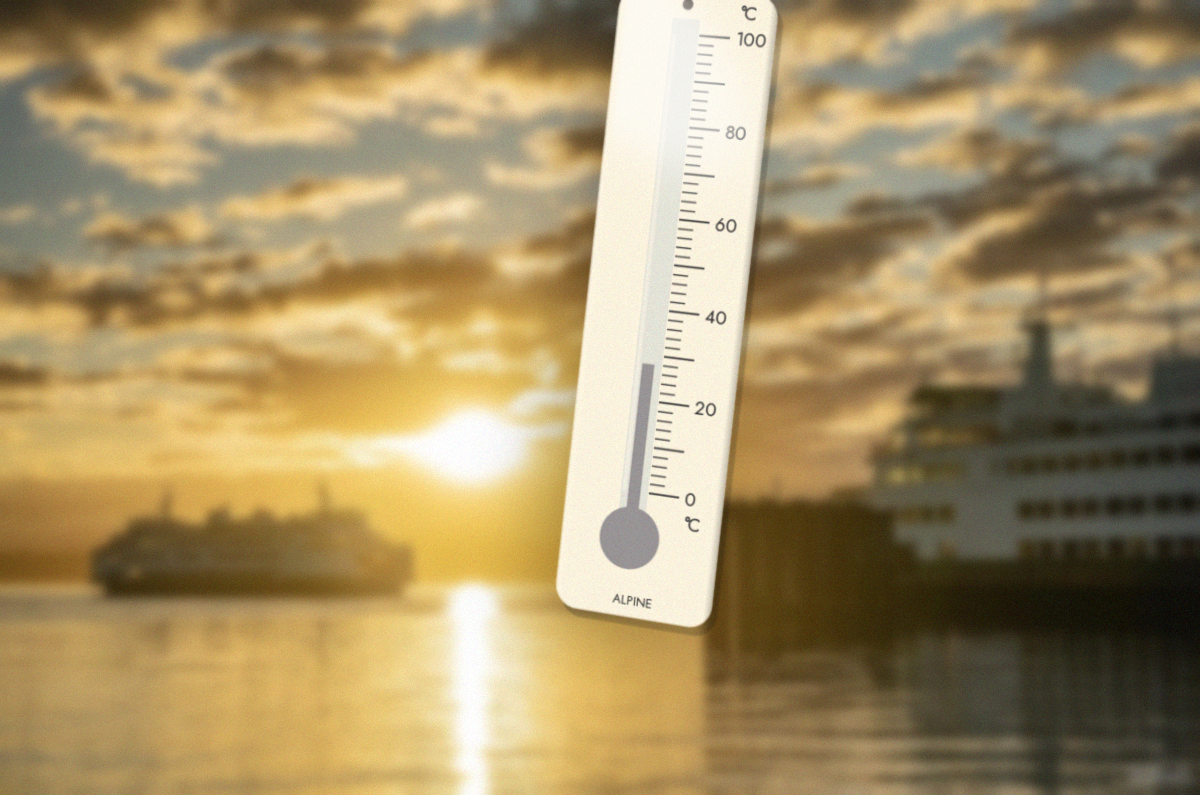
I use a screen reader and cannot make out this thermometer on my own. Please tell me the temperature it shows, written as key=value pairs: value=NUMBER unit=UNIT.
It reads value=28 unit=°C
